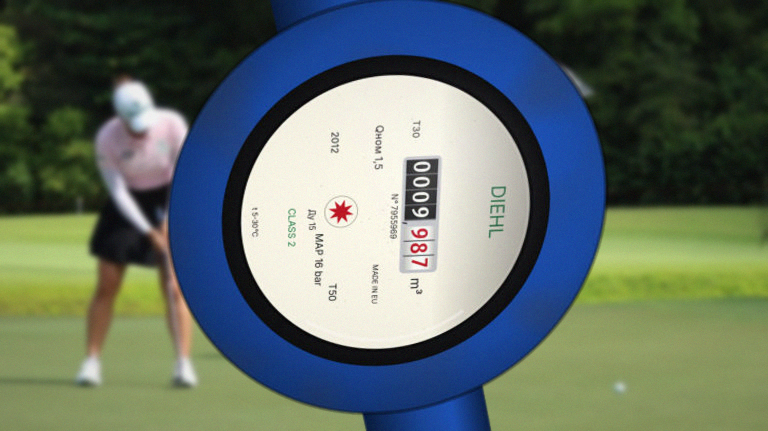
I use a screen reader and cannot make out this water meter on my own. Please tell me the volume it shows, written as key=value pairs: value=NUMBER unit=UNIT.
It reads value=9.987 unit=m³
